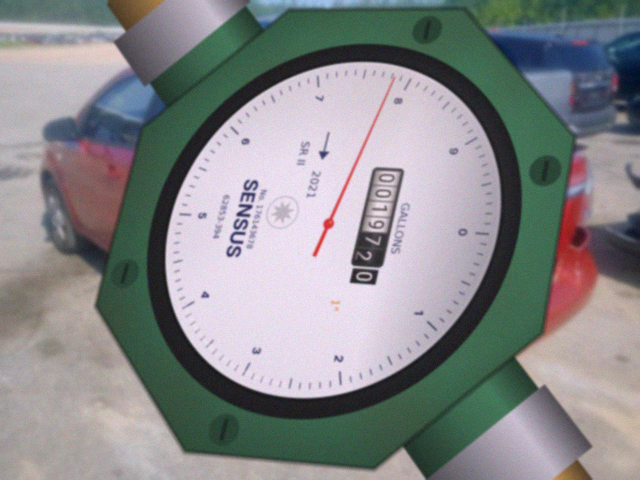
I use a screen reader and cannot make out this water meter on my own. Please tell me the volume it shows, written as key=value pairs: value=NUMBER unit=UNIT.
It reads value=19717.8 unit=gal
